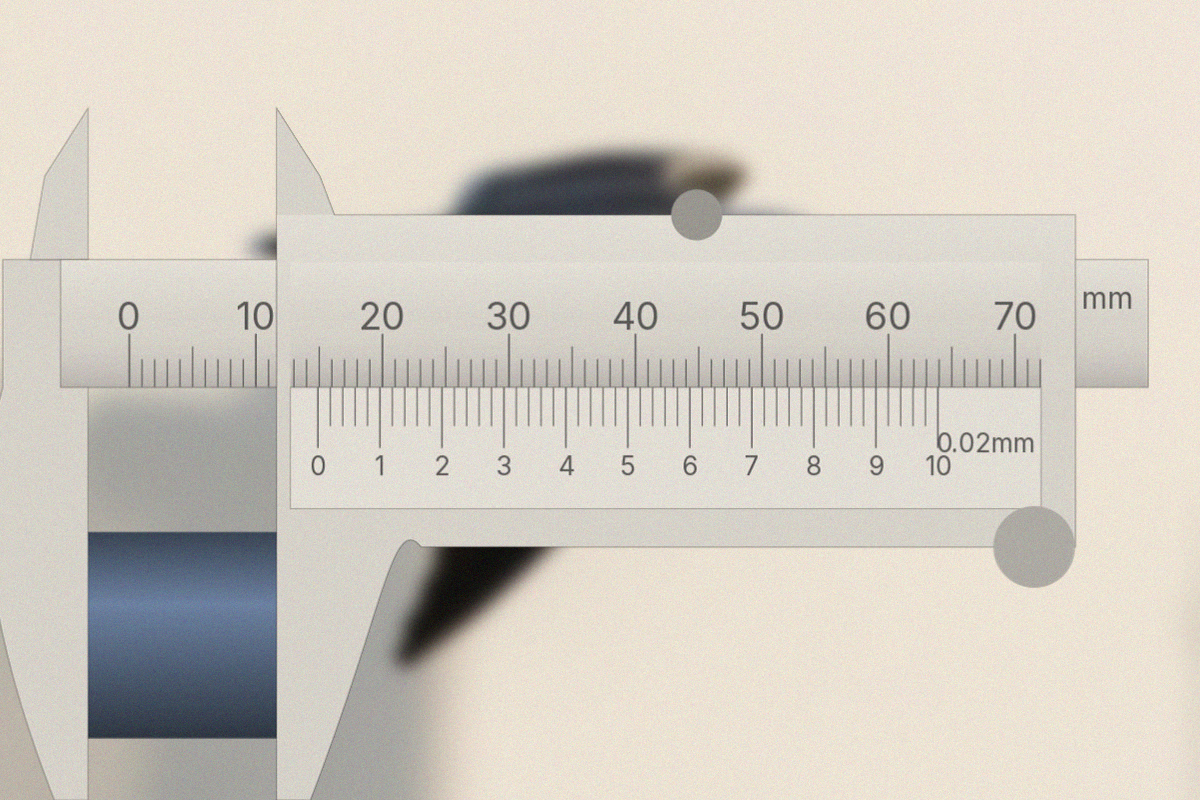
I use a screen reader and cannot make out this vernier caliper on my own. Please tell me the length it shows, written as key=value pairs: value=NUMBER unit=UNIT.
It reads value=14.9 unit=mm
